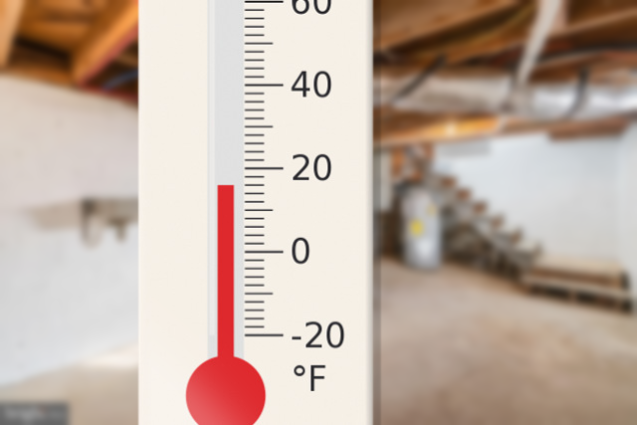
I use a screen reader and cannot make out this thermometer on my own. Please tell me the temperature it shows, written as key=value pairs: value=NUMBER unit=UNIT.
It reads value=16 unit=°F
